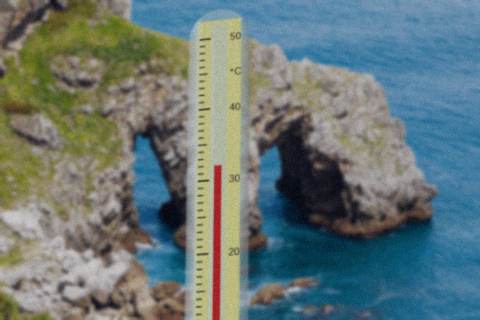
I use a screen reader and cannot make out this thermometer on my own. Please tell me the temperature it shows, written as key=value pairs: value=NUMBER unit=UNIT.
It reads value=32 unit=°C
